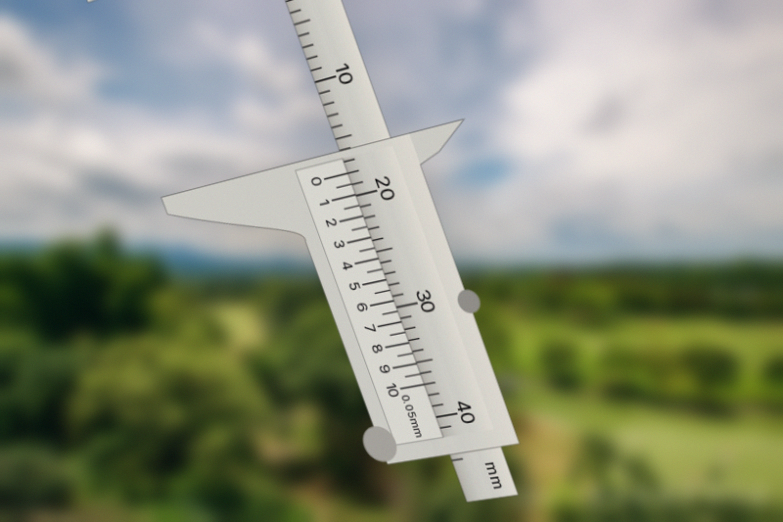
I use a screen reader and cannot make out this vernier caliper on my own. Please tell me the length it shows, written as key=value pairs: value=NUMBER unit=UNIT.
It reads value=18.0 unit=mm
